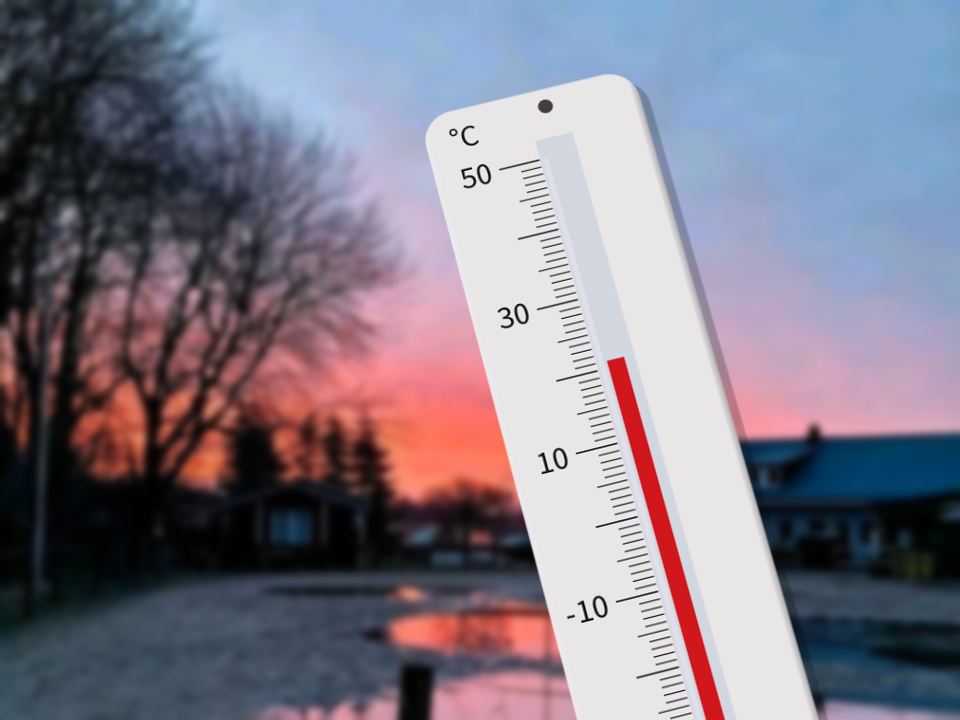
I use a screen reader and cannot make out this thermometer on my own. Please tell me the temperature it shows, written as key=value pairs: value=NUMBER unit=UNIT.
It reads value=21 unit=°C
